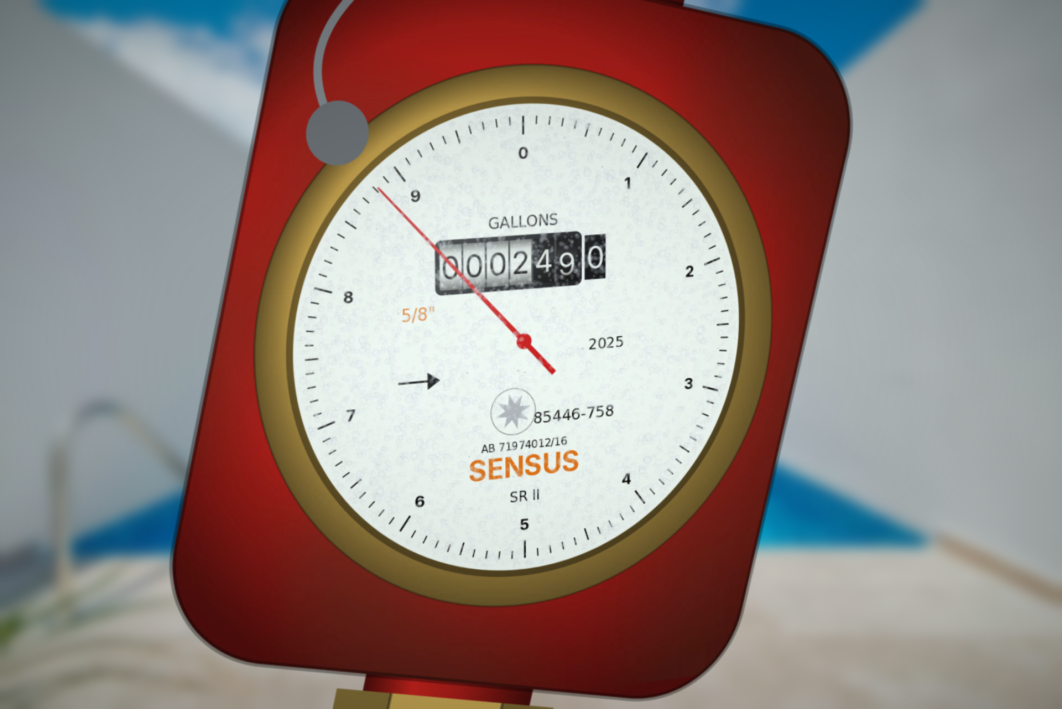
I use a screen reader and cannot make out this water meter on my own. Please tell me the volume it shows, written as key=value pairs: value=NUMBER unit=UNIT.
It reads value=2488.8 unit=gal
